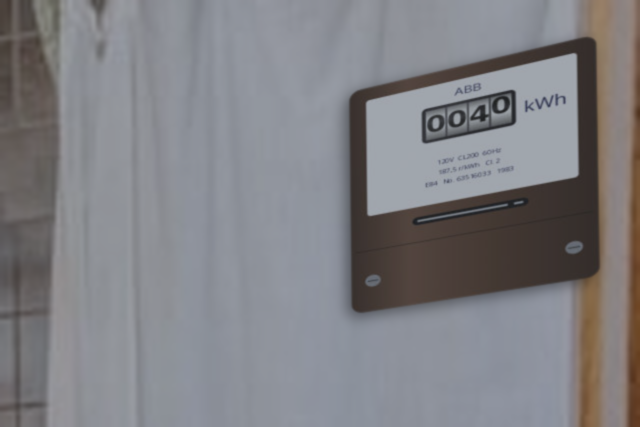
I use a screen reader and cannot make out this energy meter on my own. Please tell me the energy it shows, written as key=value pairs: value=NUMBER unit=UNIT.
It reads value=40 unit=kWh
